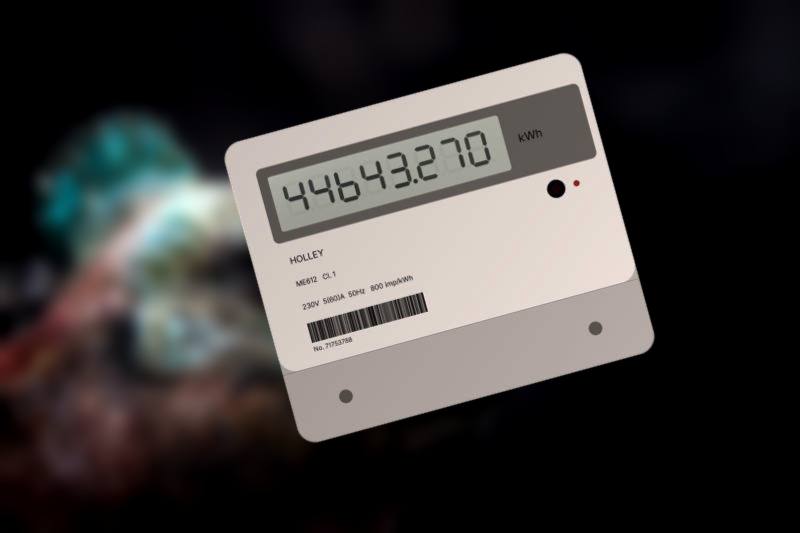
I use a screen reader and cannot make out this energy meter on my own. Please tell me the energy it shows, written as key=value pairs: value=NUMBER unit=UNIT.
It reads value=44643.270 unit=kWh
